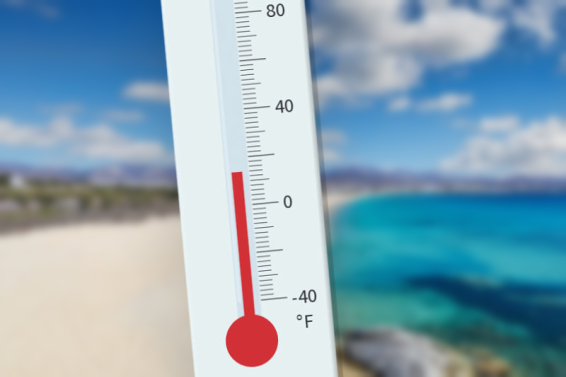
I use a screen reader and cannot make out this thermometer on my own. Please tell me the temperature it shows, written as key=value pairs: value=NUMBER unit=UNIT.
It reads value=14 unit=°F
